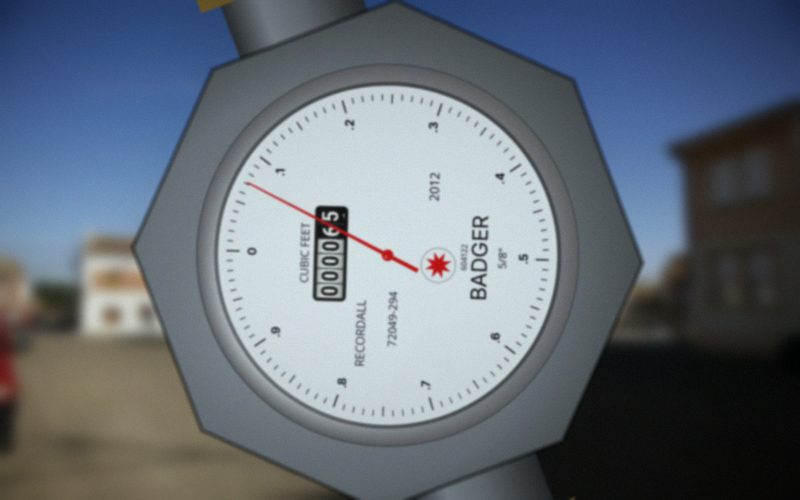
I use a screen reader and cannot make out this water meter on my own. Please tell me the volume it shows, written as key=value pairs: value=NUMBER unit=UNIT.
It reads value=65.07 unit=ft³
